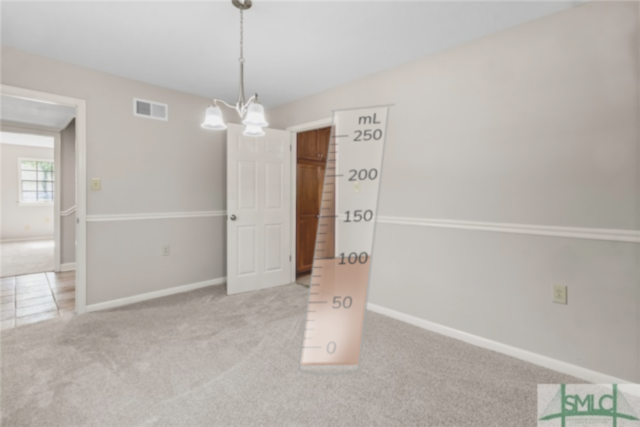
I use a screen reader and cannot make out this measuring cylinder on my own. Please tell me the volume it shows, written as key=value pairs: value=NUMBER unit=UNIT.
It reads value=100 unit=mL
